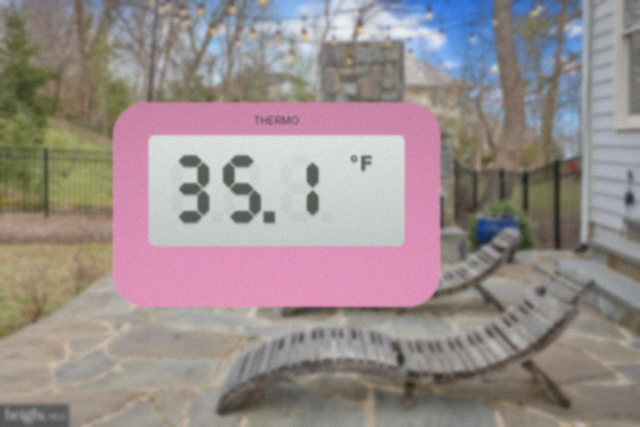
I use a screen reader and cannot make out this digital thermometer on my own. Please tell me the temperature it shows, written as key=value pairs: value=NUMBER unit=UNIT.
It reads value=35.1 unit=°F
